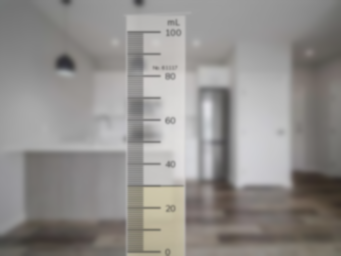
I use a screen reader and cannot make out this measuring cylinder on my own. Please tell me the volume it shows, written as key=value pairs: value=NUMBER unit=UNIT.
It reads value=30 unit=mL
